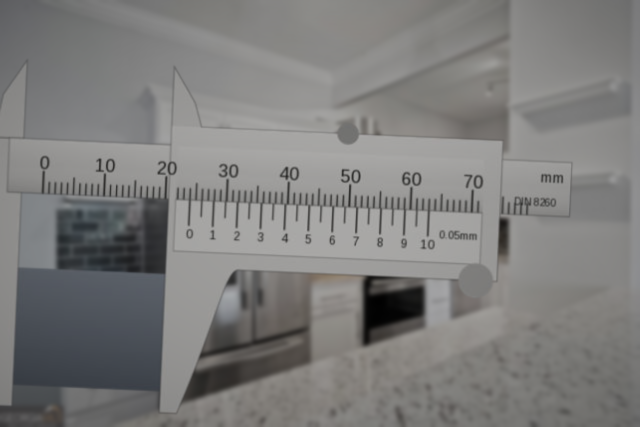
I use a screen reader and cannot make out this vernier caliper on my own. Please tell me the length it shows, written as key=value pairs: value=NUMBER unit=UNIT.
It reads value=24.0 unit=mm
